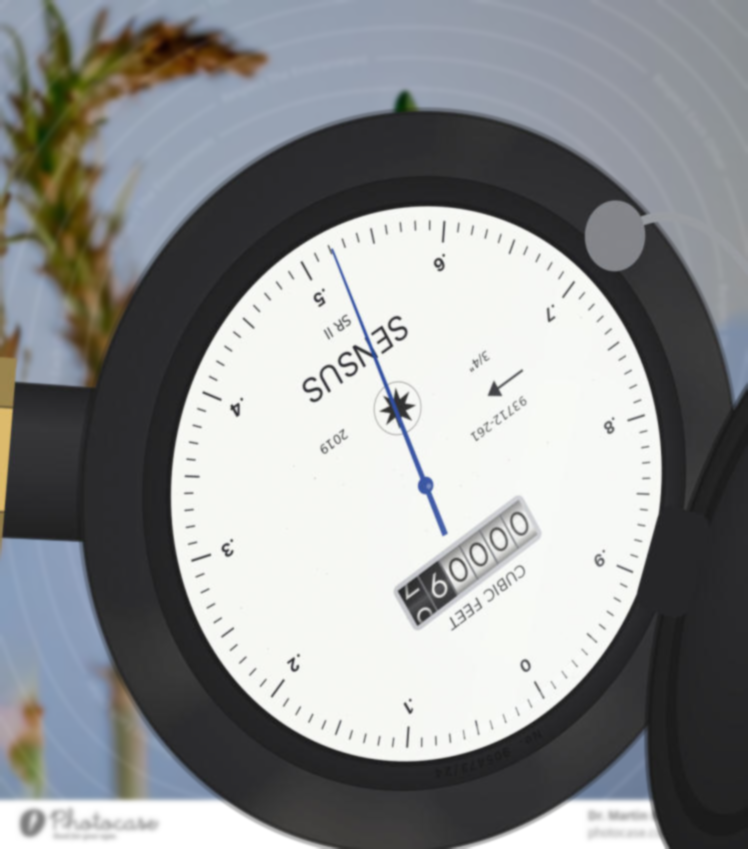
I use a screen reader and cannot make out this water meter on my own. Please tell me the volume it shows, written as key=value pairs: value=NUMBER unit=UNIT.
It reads value=96.52 unit=ft³
